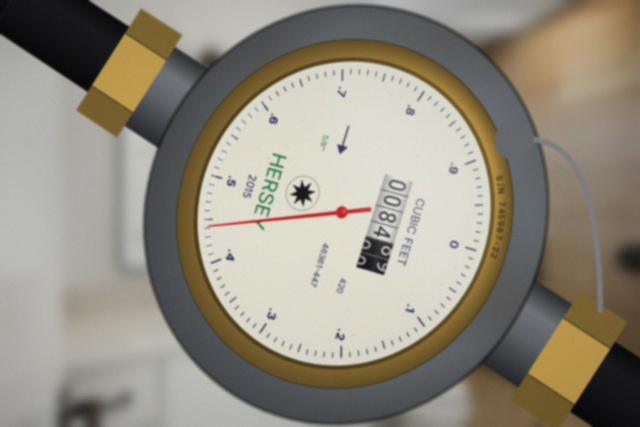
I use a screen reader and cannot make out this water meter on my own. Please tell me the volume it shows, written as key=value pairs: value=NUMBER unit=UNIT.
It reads value=8489.44 unit=ft³
